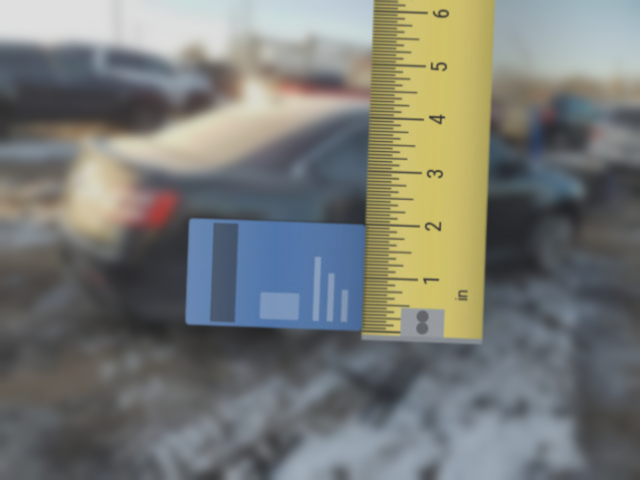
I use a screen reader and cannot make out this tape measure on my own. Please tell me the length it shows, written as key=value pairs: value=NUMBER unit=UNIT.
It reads value=2 unit=in
